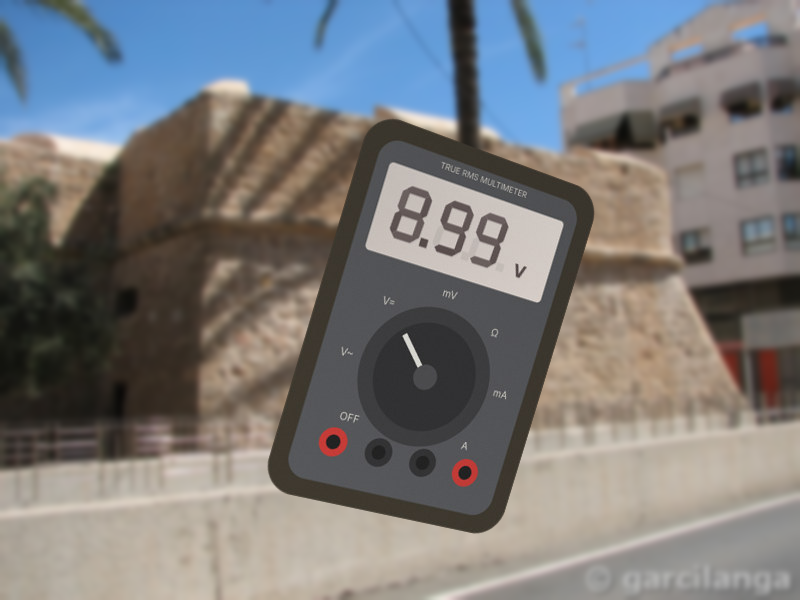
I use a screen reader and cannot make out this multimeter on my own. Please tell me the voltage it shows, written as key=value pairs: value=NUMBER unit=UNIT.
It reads value=8.99 unit=V
